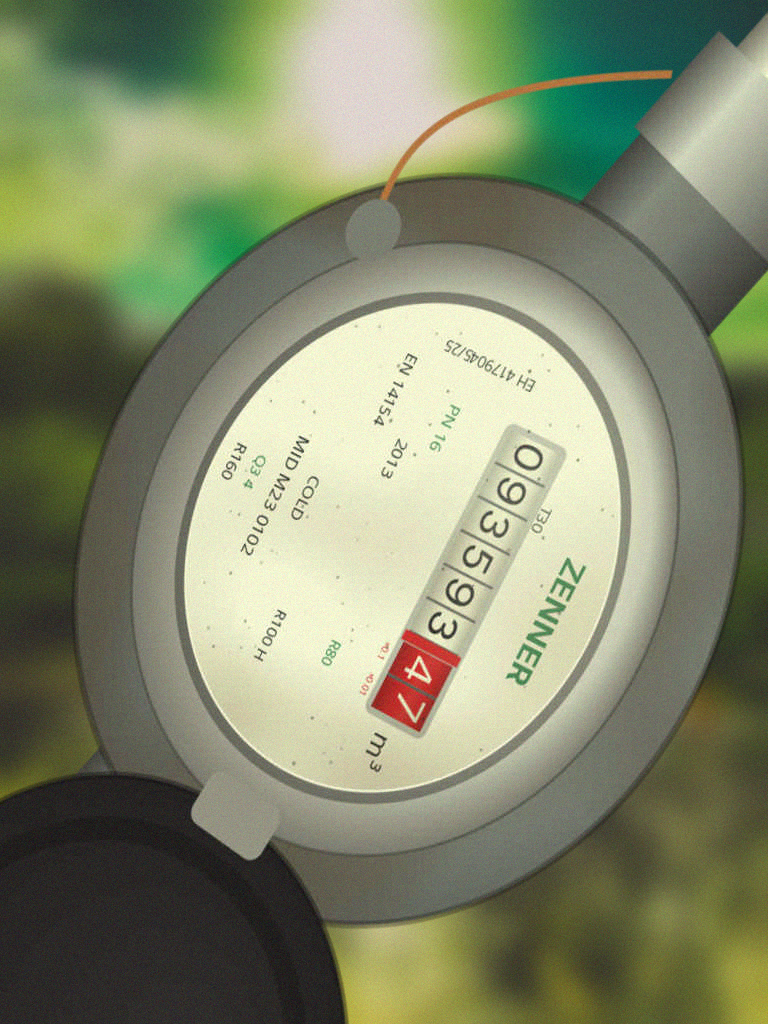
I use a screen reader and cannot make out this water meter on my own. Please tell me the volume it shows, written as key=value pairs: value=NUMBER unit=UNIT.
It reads value=93593.47 unit=m³
